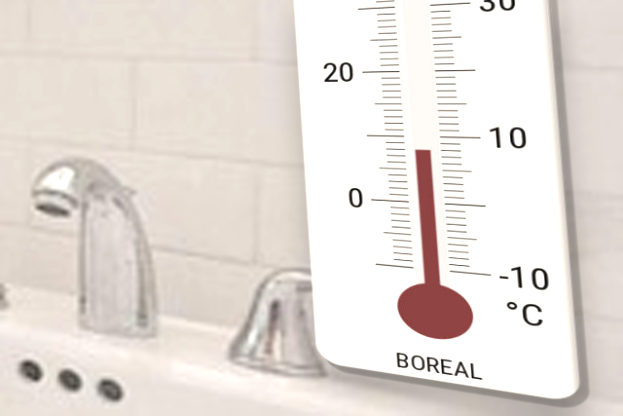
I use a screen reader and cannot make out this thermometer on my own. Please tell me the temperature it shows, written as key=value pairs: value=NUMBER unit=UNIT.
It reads value=8 unit=°C
